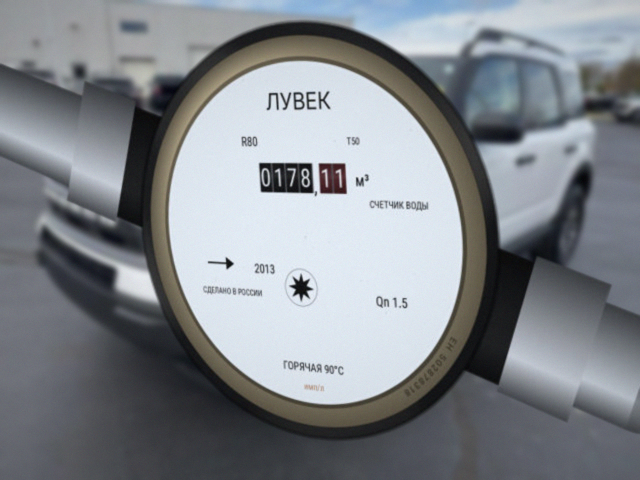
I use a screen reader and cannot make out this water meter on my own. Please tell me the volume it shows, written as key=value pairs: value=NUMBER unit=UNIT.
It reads value=178.11 unit=m³
